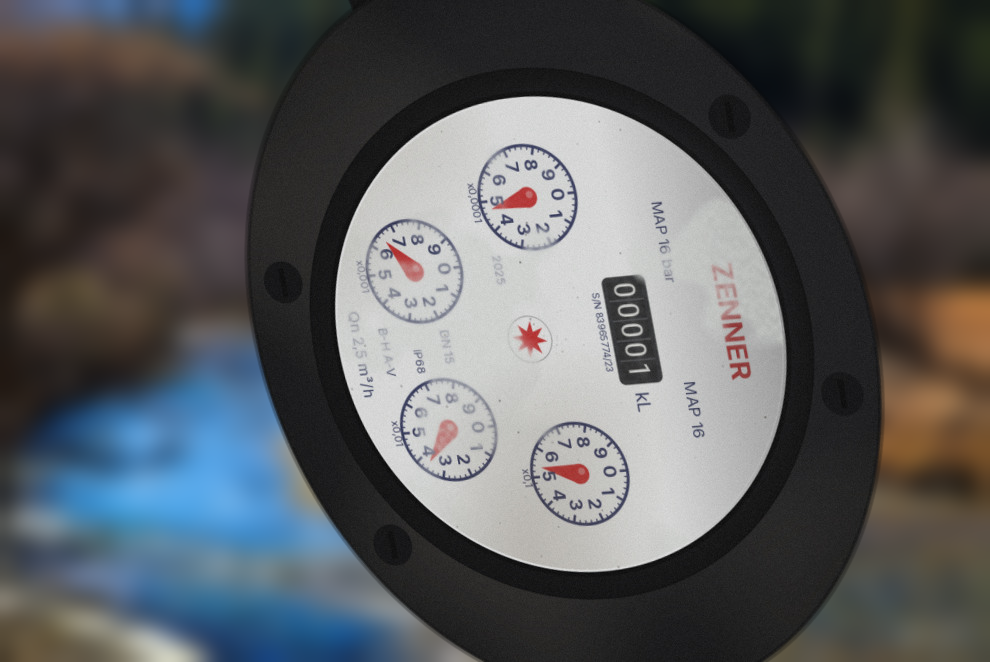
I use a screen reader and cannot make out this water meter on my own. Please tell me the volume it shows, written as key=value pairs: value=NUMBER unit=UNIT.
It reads value=1.5364 unit=kL
